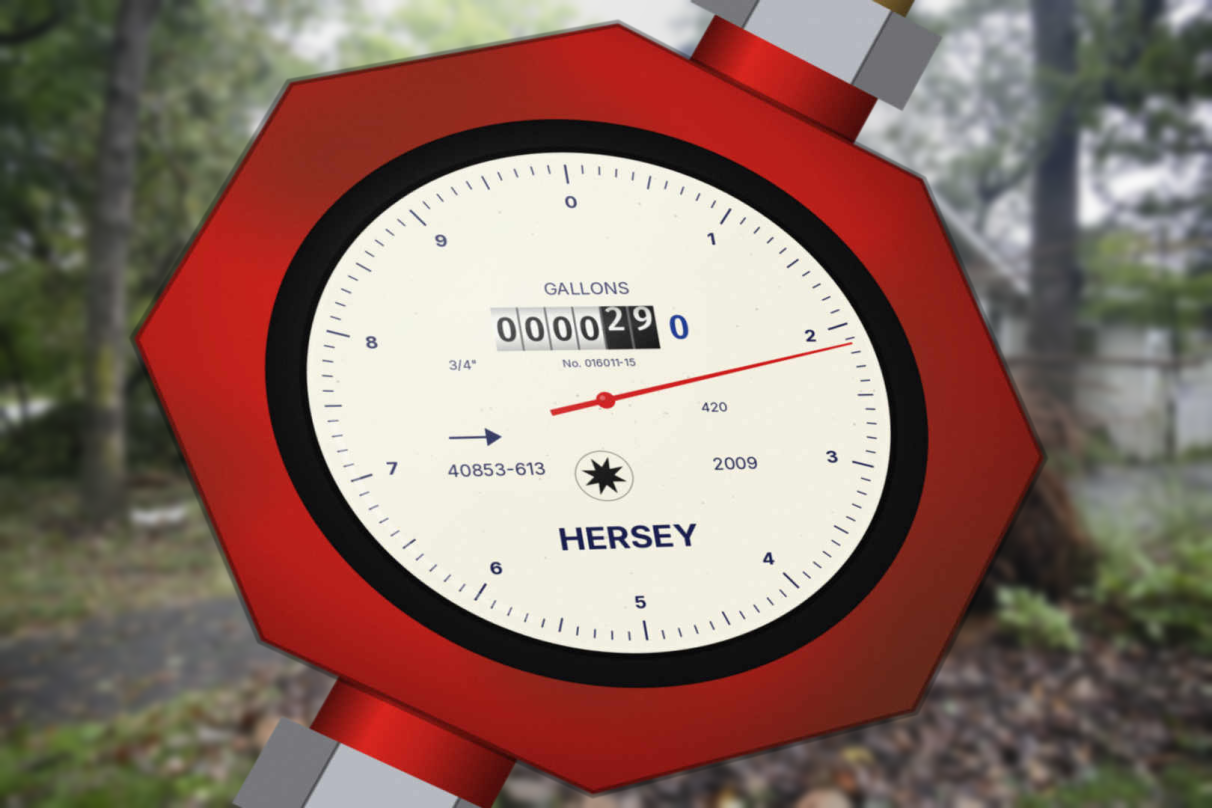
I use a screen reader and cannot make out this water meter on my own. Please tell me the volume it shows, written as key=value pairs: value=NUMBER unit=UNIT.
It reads value=292.1 unit=gal
